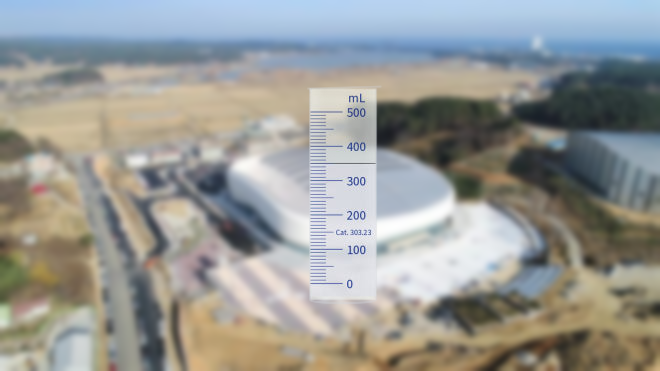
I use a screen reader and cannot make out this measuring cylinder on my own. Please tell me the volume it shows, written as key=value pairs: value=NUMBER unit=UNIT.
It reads value=350 unit=mL
